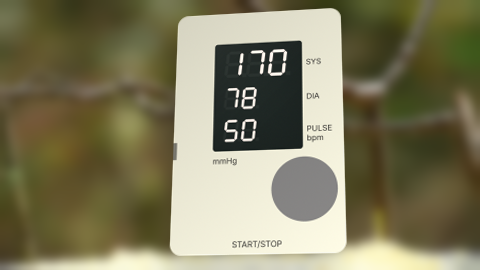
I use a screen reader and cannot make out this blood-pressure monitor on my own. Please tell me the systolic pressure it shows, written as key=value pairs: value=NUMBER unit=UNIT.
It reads value=170 unit=mmHg
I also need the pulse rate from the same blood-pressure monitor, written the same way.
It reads value=50 unit=bpm
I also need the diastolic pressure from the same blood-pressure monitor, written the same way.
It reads value=78 unit=mmHg
